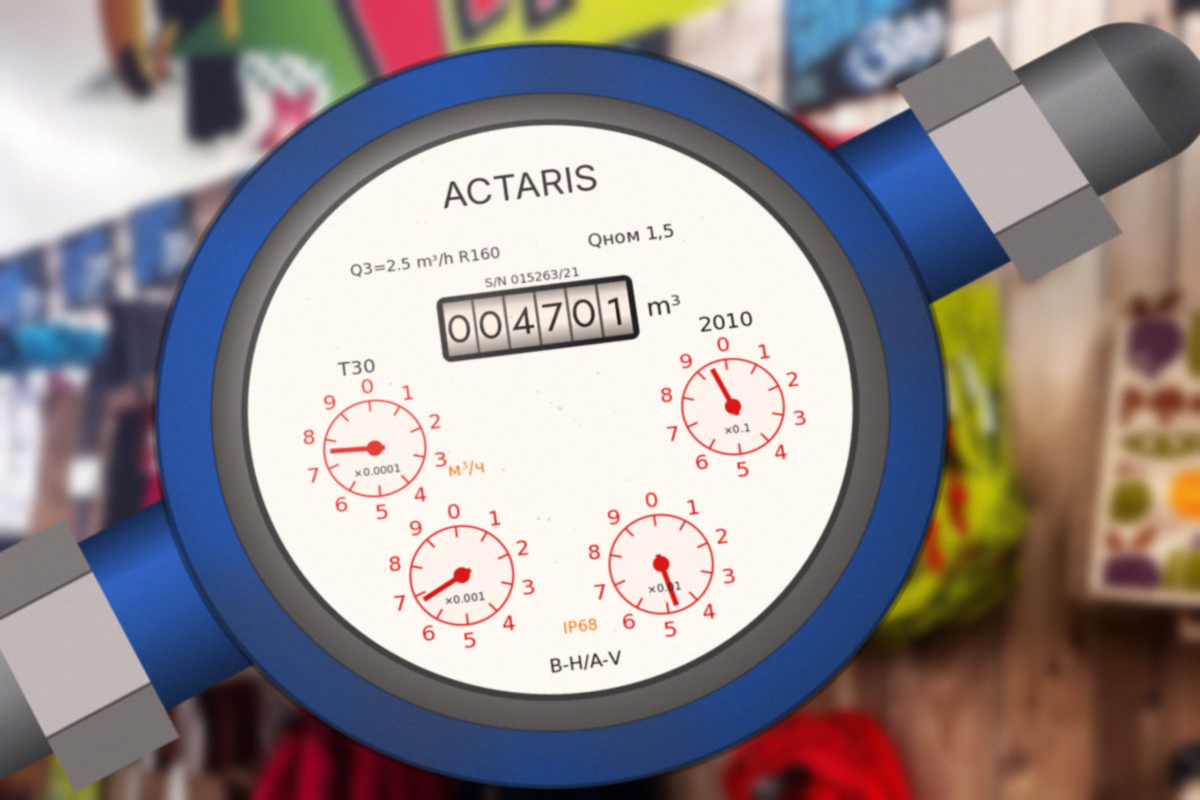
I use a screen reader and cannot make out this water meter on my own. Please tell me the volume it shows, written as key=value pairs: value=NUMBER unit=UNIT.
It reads value=4700.9467 unit=m³
